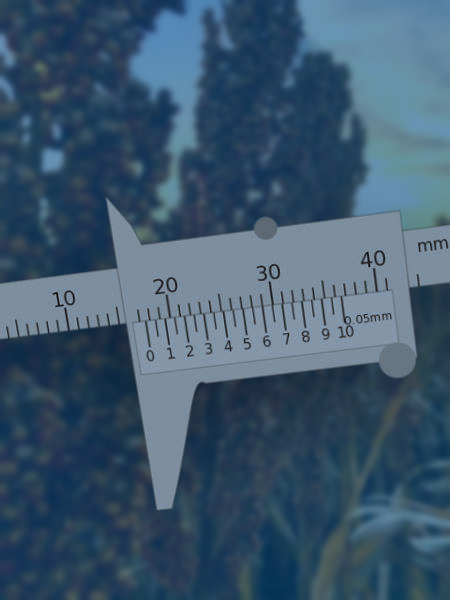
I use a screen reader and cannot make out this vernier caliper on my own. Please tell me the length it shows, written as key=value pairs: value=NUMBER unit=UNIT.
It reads value=17.6 unit=mm
